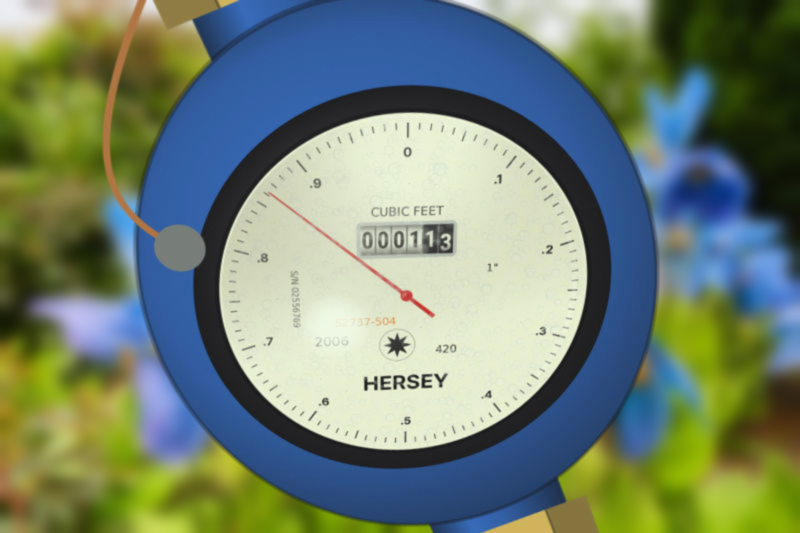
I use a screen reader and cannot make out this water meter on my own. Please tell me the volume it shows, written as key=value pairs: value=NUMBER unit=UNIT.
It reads value=112.86 unit=ft³
